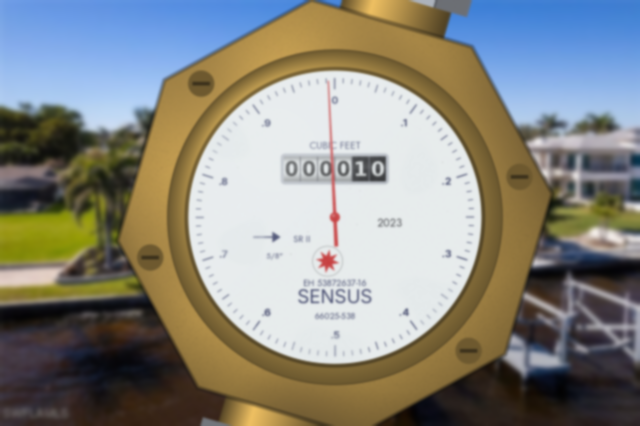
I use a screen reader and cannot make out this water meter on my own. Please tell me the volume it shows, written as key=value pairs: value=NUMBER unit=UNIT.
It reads value=9.99 unit=ft³
